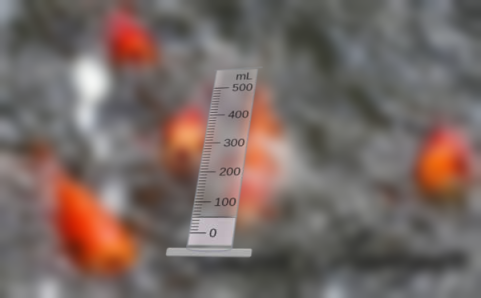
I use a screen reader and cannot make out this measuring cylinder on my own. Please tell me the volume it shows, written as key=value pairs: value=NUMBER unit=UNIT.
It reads value=50 unit=mL
